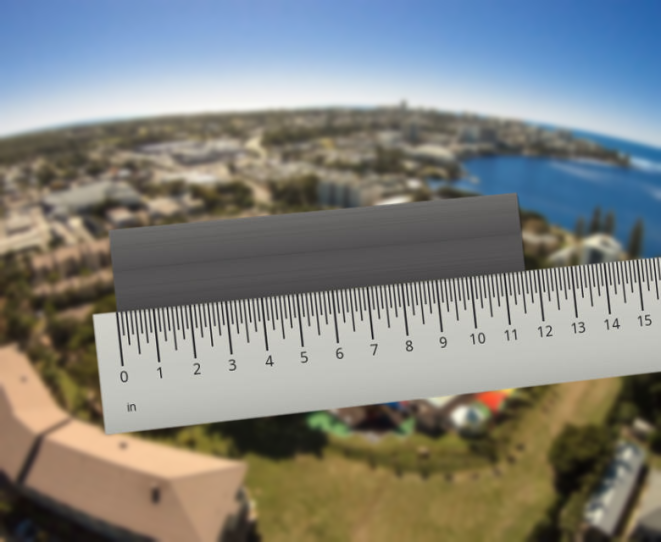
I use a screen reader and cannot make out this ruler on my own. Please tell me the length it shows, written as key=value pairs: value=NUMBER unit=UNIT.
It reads value=11.625 unit=in
